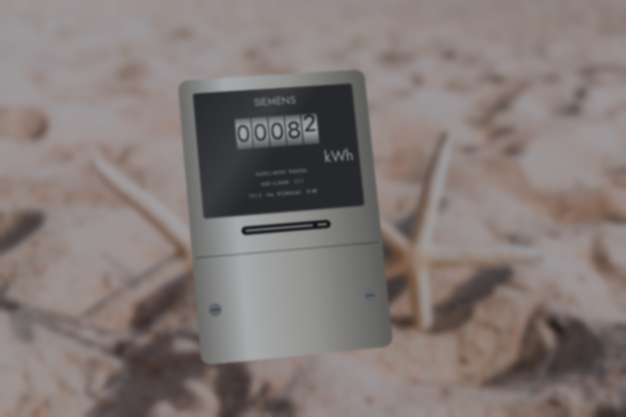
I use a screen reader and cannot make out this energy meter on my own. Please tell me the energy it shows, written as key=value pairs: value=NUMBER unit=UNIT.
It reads value=82 unit=kWh
